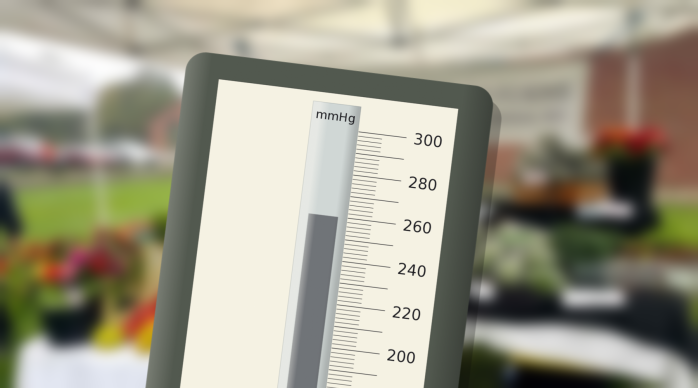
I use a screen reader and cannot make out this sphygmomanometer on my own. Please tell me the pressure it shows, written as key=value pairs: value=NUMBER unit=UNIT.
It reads value=260 unit=mmHg
